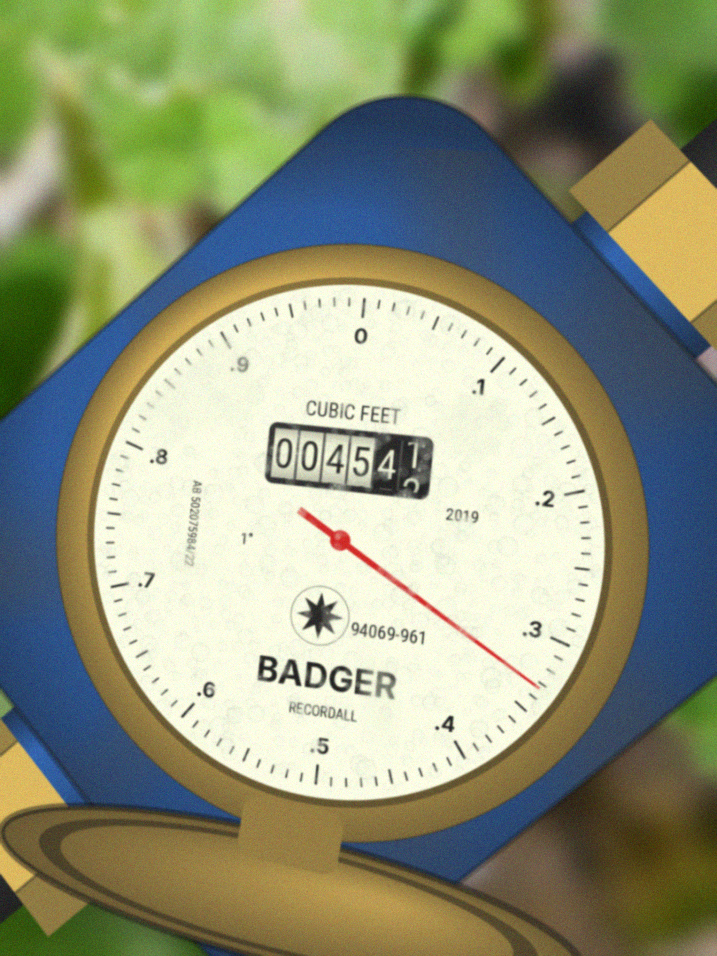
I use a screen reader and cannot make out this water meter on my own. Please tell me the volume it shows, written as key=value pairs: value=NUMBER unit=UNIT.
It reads value=4541.33 unit=ft³
